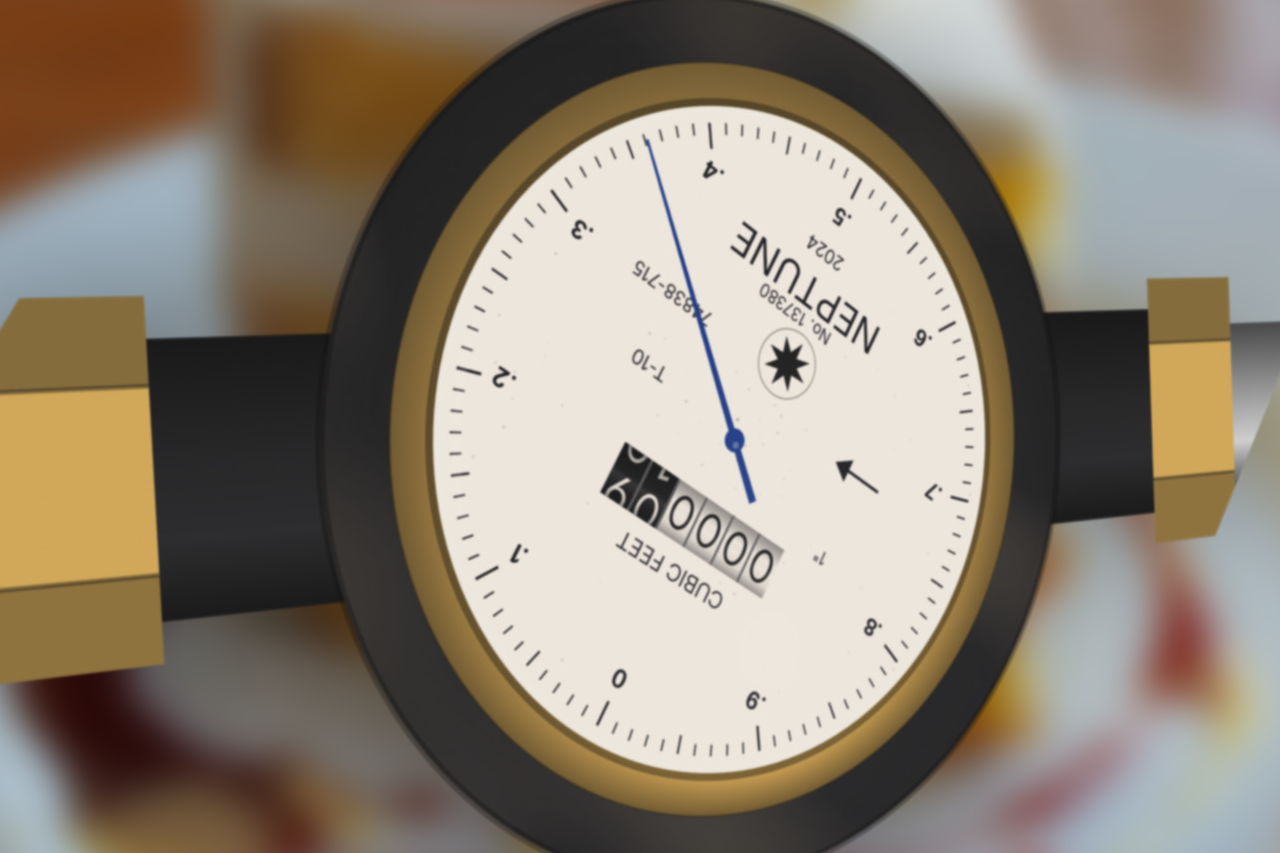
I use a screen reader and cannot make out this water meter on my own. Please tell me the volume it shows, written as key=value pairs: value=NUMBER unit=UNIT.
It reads value=9.36 unit=ft³
